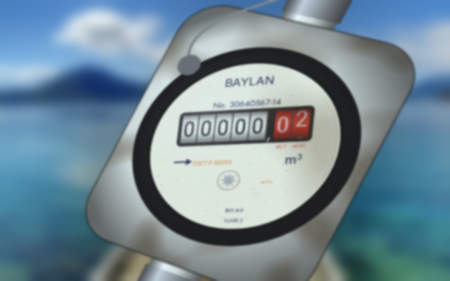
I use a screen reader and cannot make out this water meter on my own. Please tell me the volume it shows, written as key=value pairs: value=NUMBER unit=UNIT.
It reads value=0.02 unit=m³
